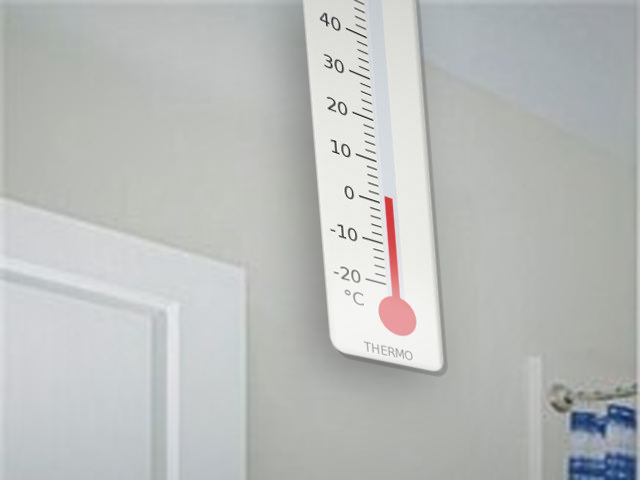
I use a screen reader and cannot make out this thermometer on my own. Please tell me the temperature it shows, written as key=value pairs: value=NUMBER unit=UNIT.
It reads value=2 unit=°C
